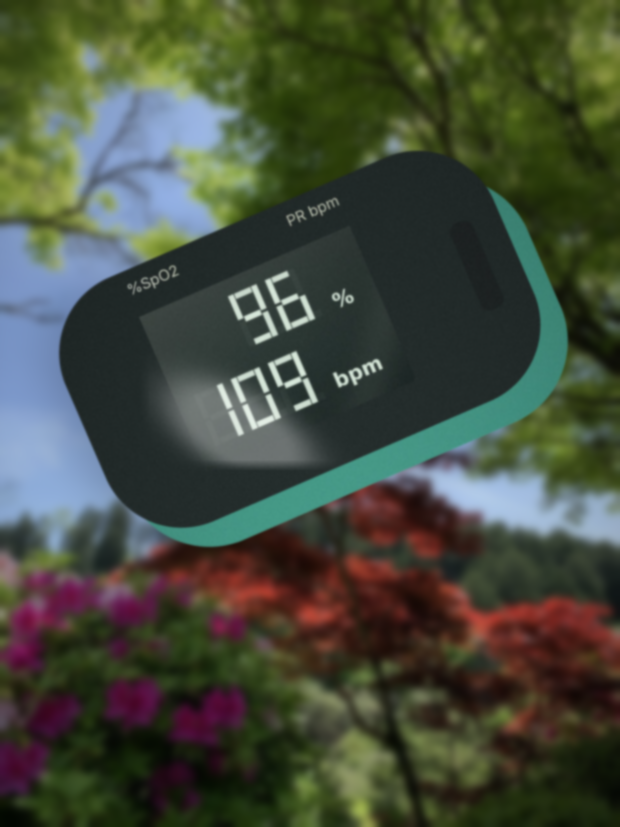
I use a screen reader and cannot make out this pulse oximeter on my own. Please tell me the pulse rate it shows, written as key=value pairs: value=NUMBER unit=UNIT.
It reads value=109 unit=bpm
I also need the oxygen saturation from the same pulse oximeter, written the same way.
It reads value=96 unit=%
